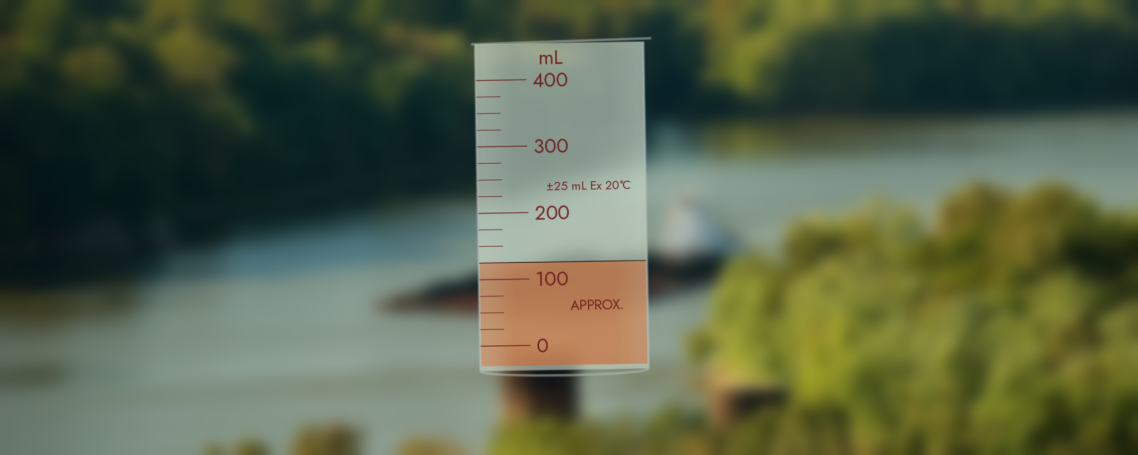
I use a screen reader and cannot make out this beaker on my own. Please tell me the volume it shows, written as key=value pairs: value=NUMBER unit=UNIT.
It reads value=125 unit=mL
